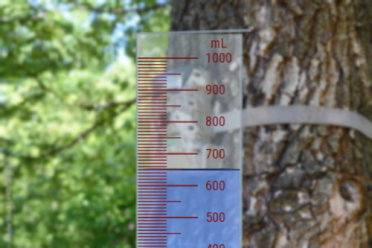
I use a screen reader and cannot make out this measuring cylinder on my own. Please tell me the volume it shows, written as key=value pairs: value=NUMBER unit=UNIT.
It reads value=650 unit=mL
